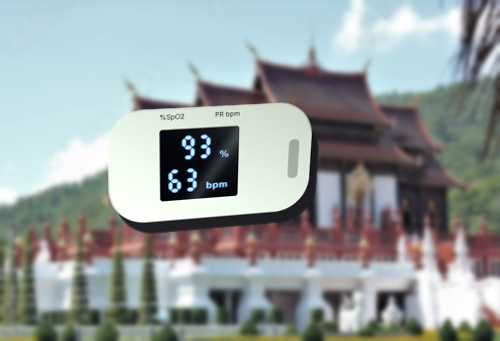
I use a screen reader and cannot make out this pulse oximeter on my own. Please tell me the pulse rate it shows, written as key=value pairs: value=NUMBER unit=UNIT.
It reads value=63 unit=bpm
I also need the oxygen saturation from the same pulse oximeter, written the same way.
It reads value=93 unit=%
